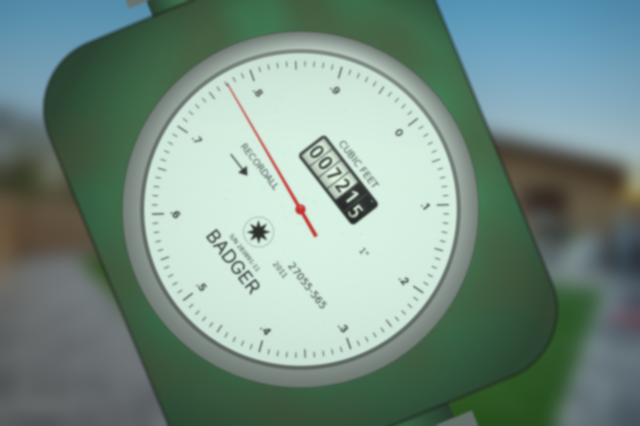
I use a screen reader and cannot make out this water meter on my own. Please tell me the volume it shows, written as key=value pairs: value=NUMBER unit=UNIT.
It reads value=7214.77 unit=ft³
